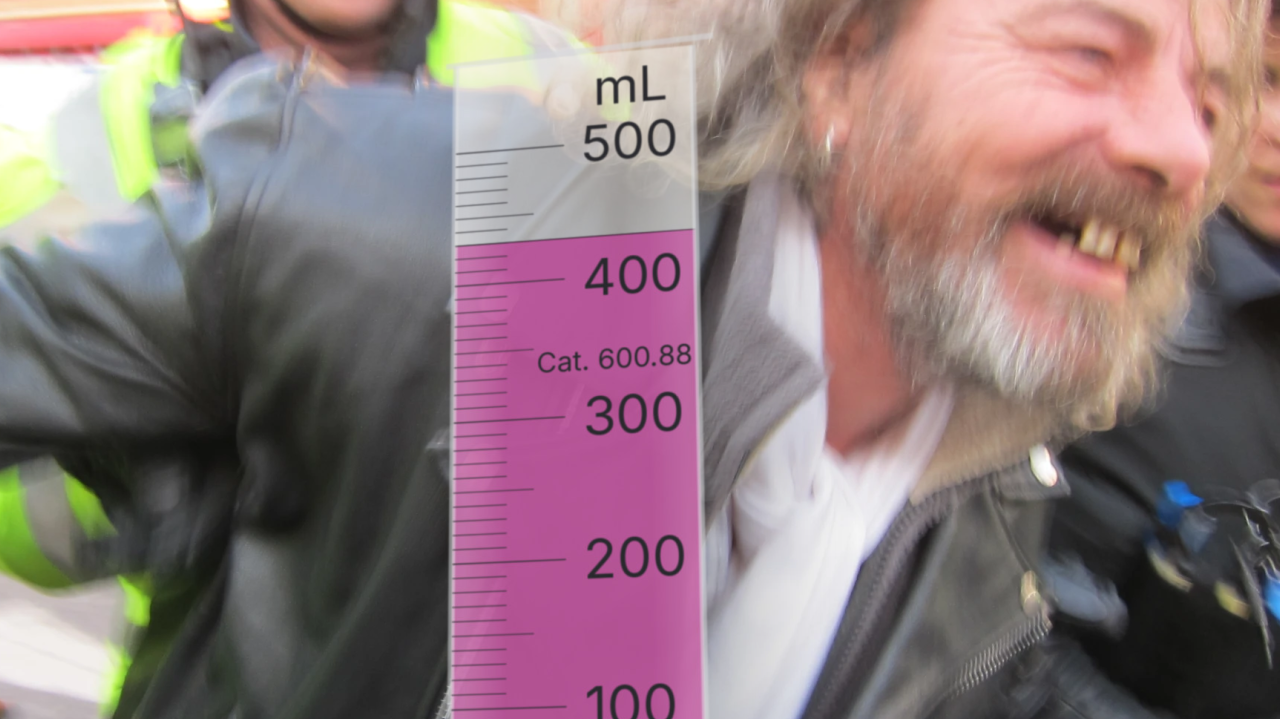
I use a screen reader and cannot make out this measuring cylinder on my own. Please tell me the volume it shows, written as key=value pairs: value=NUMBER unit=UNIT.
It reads value=430 unit=mL
